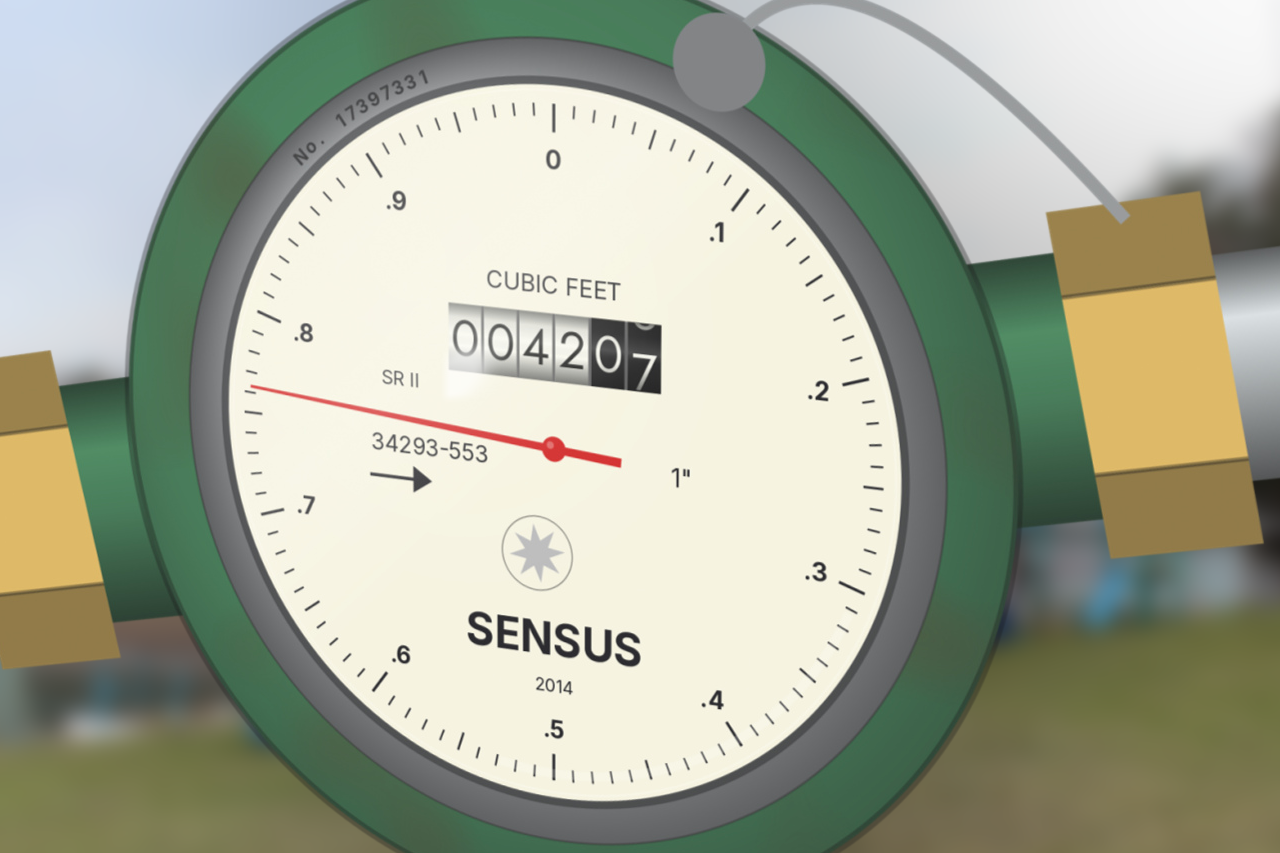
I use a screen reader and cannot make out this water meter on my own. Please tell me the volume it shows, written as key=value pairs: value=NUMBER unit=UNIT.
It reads value=4206.76 unit=ft³
